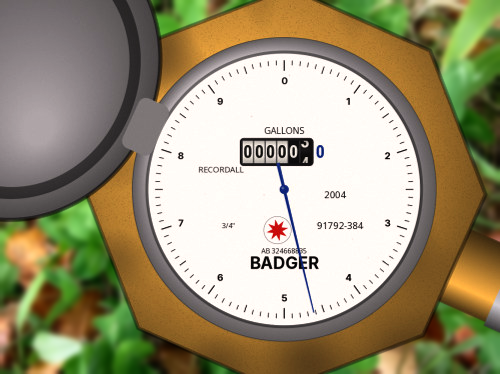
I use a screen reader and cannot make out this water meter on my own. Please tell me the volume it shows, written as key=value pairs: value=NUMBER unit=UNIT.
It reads value=34.6 unit=gal
